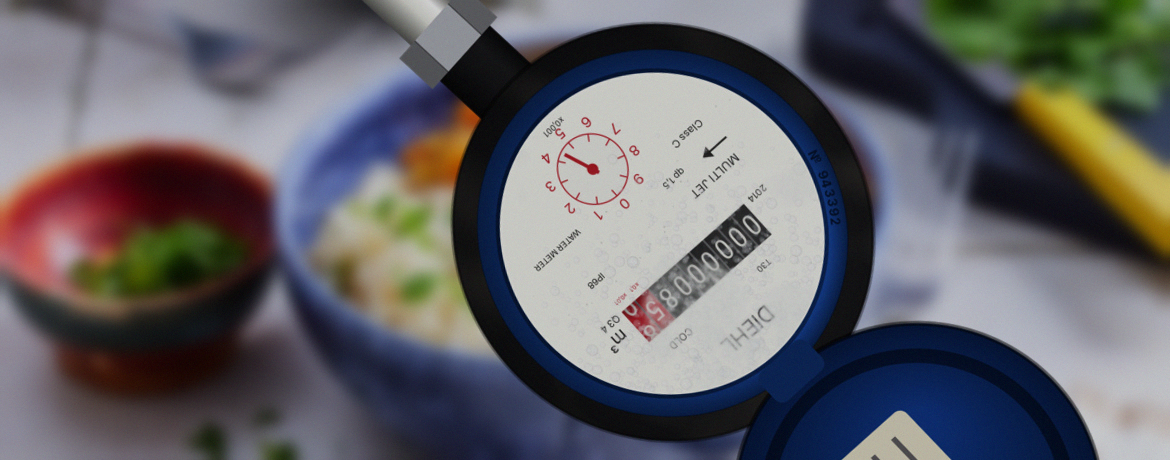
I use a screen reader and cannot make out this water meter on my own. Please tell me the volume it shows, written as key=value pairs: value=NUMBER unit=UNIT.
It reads value=8.584 unit=m³
